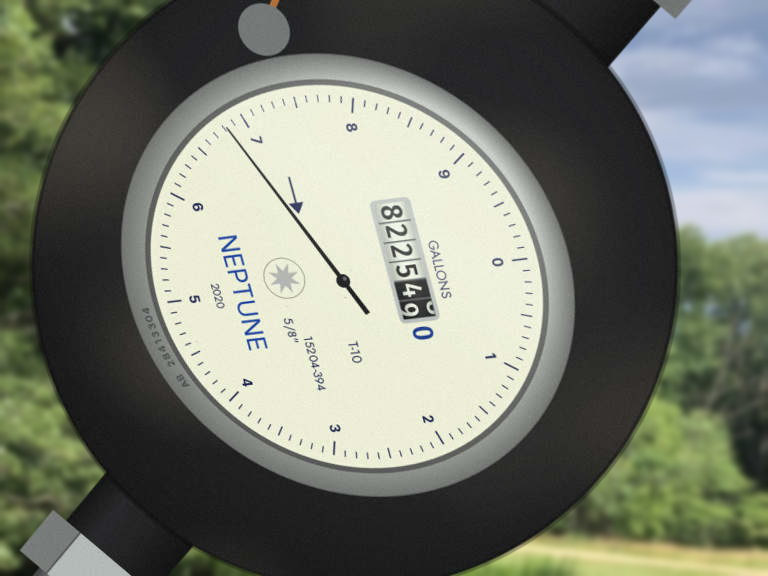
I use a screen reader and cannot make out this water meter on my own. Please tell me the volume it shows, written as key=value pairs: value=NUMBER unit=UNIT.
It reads value=8225486.8 unit=gal
